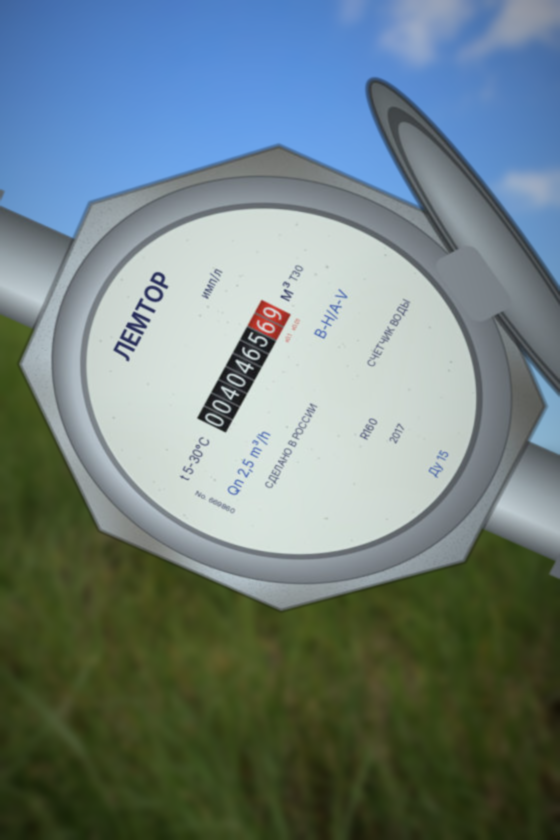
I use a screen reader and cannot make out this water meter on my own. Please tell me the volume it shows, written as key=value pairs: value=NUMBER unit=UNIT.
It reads value=40465.69 unit=m³
